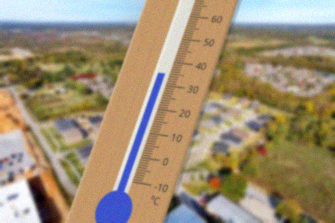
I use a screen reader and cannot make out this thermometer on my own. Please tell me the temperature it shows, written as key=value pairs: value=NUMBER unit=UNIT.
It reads value=35 unit=°C
